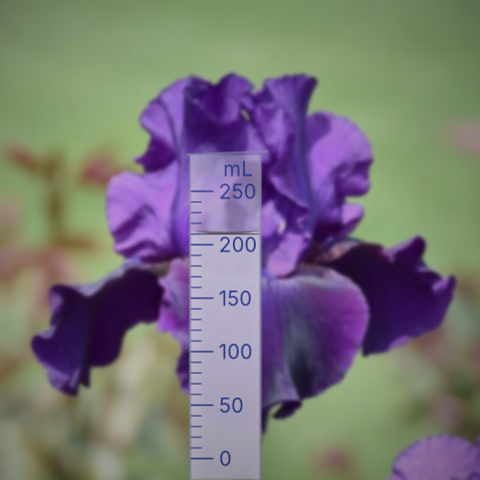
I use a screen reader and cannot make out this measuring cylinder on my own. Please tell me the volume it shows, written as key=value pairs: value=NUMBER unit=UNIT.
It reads value=210 unit=mL
